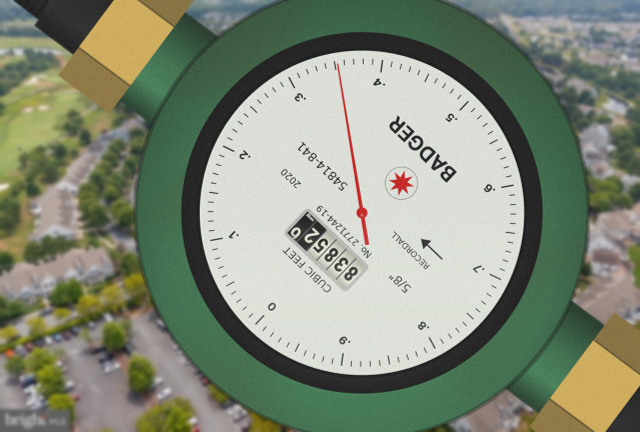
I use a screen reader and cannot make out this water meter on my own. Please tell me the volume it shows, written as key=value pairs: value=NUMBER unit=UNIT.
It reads value=838526.35 unit=ft³
